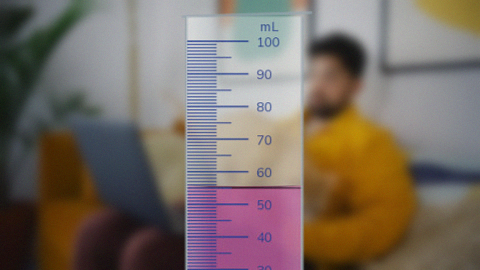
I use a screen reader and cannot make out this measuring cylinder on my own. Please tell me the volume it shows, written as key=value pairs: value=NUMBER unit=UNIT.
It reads value=55 unit=mL
